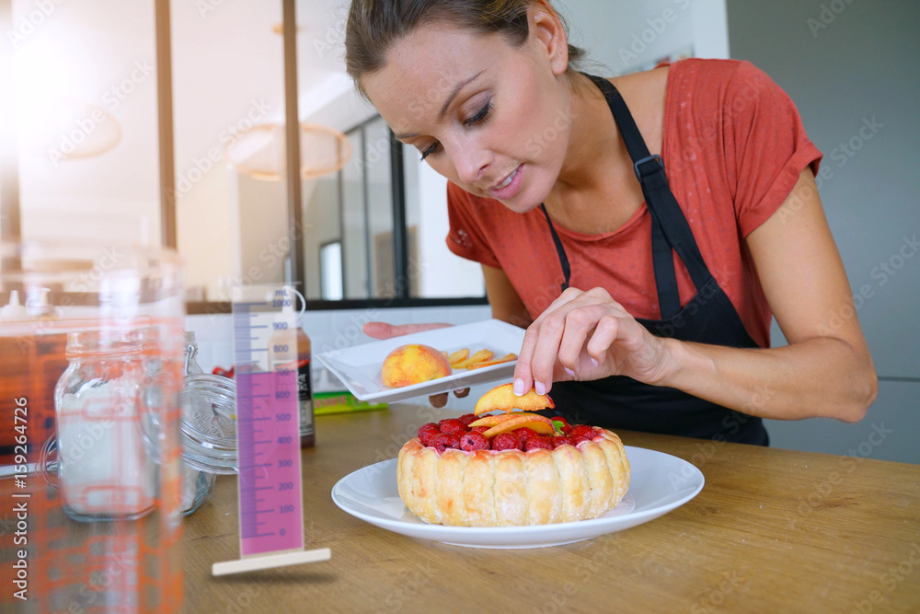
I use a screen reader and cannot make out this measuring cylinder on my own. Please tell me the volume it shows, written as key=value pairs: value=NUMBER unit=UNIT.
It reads value=700 unit=mL
